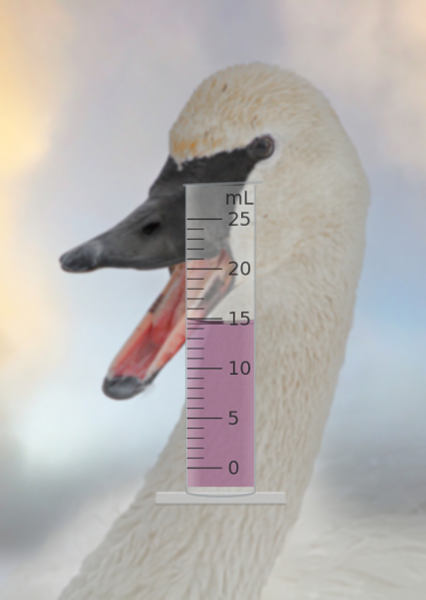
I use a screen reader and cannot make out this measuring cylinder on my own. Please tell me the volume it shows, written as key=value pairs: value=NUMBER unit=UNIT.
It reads value=14.5 unit=mL
